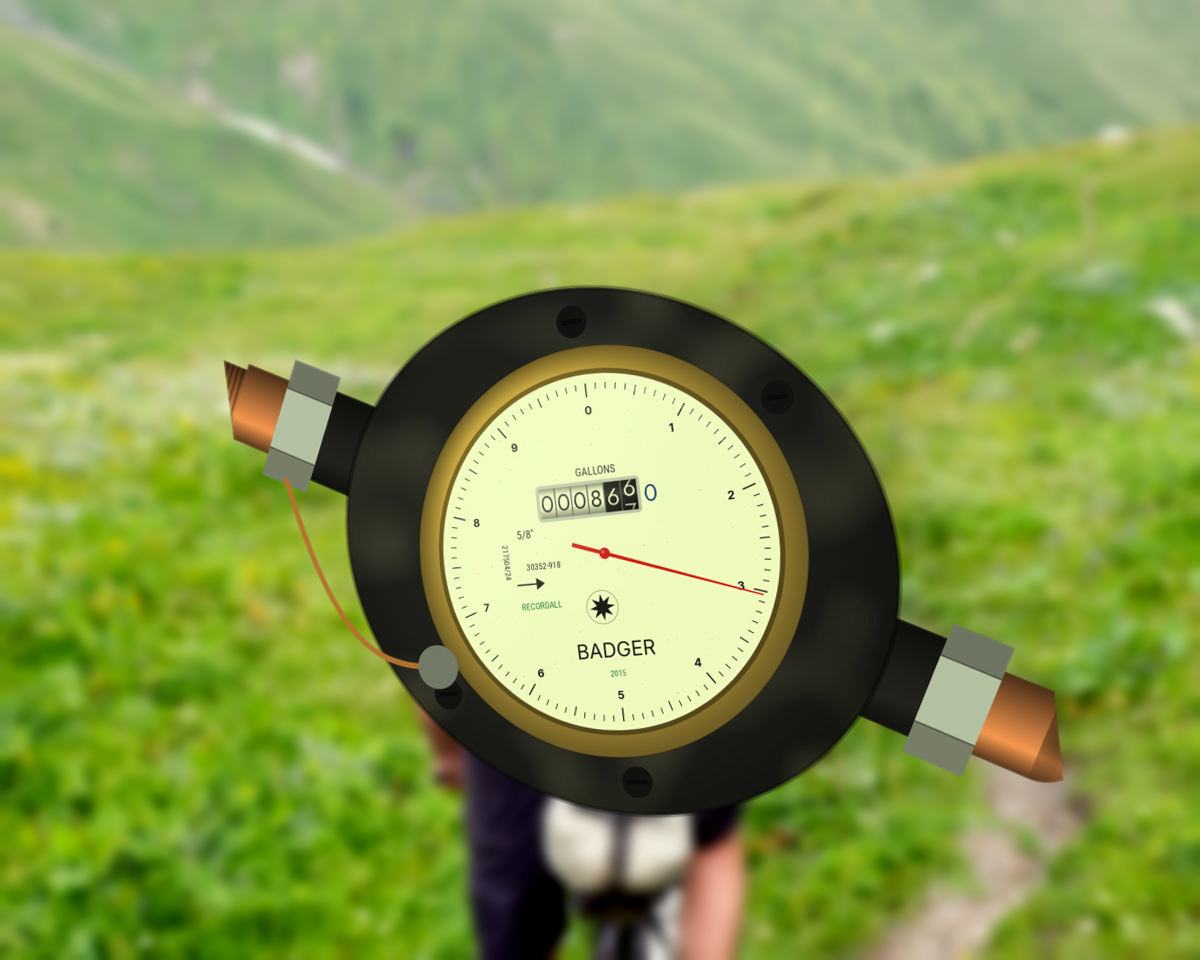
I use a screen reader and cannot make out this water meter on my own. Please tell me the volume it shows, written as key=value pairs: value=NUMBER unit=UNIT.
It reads value=8663.0 unit=gal
